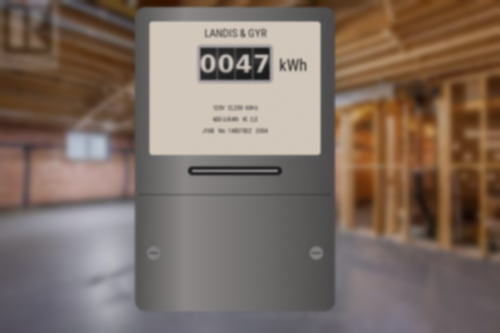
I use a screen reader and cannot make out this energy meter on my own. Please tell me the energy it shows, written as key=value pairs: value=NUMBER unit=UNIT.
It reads value=47 unit=kWh
